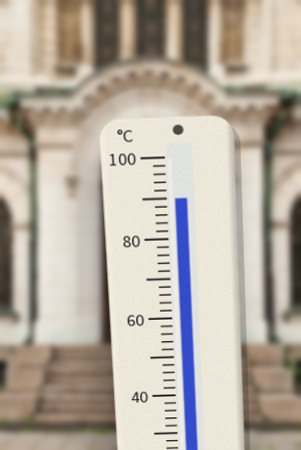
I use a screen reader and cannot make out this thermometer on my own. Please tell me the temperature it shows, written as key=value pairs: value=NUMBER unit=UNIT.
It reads value=90 unit=°C
